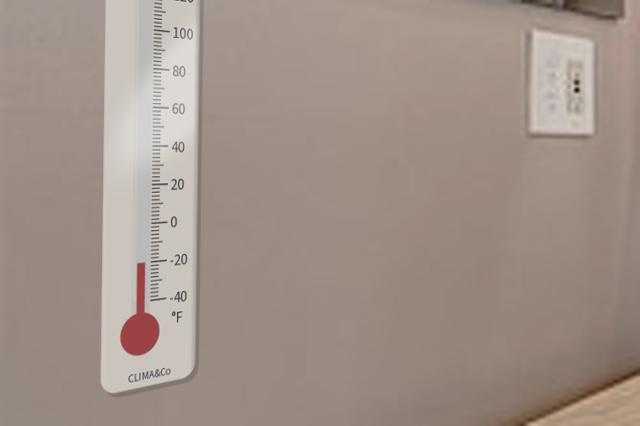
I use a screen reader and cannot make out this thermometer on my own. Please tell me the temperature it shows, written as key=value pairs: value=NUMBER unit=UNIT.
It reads value=-20 unit=°F
